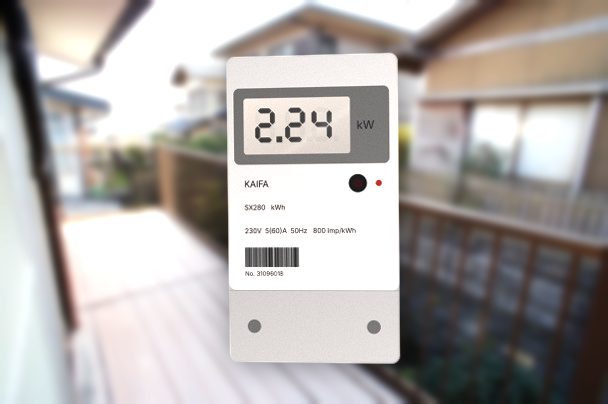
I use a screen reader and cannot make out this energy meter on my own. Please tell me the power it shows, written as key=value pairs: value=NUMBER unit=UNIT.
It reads value=2.24 unit=kW
